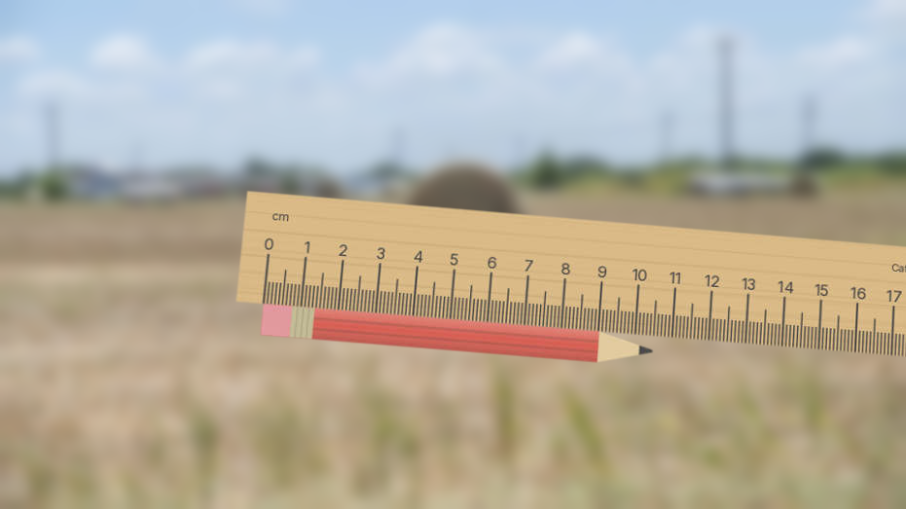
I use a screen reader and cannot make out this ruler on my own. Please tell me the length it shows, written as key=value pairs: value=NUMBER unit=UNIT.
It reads value=10.5 unit=cm
